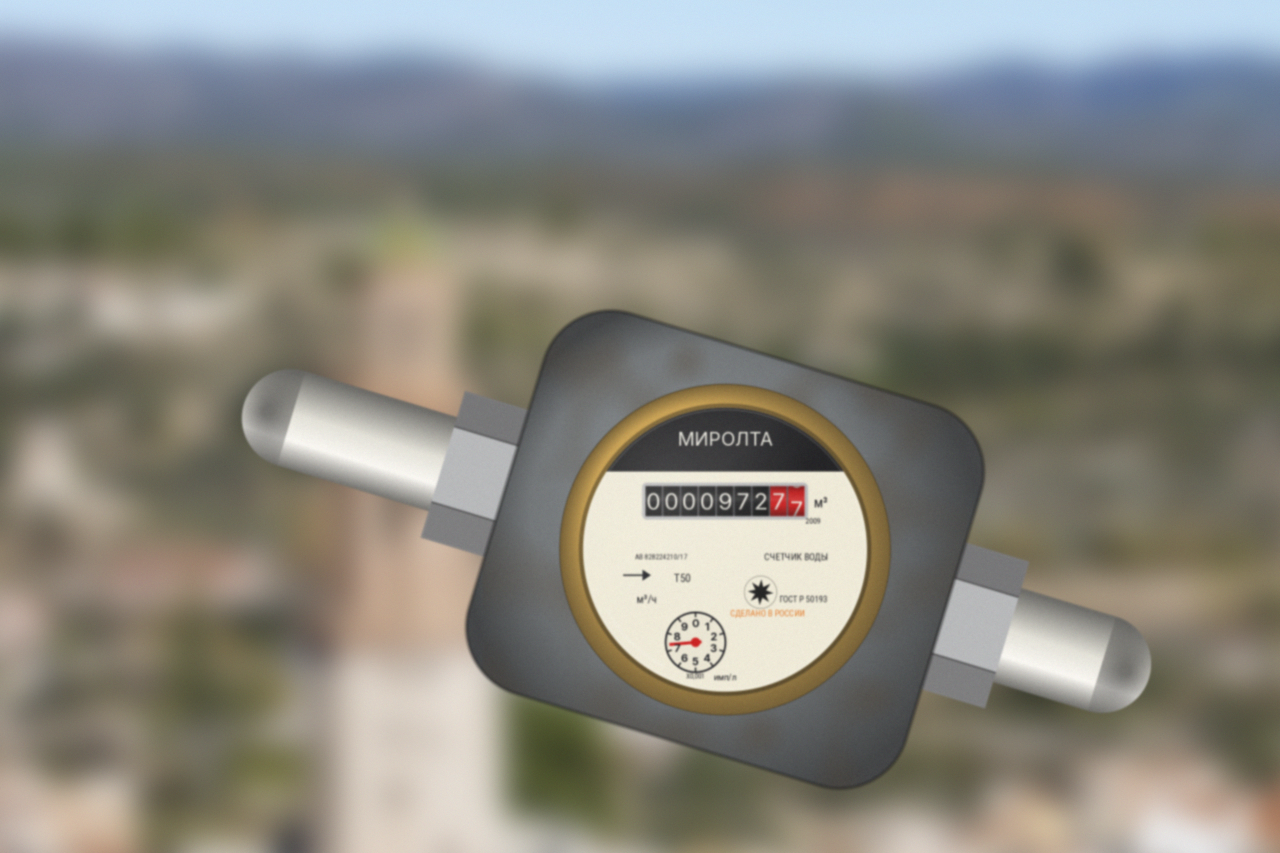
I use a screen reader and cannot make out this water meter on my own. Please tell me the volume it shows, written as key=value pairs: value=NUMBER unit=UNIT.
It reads value=972.767 unit=m³
